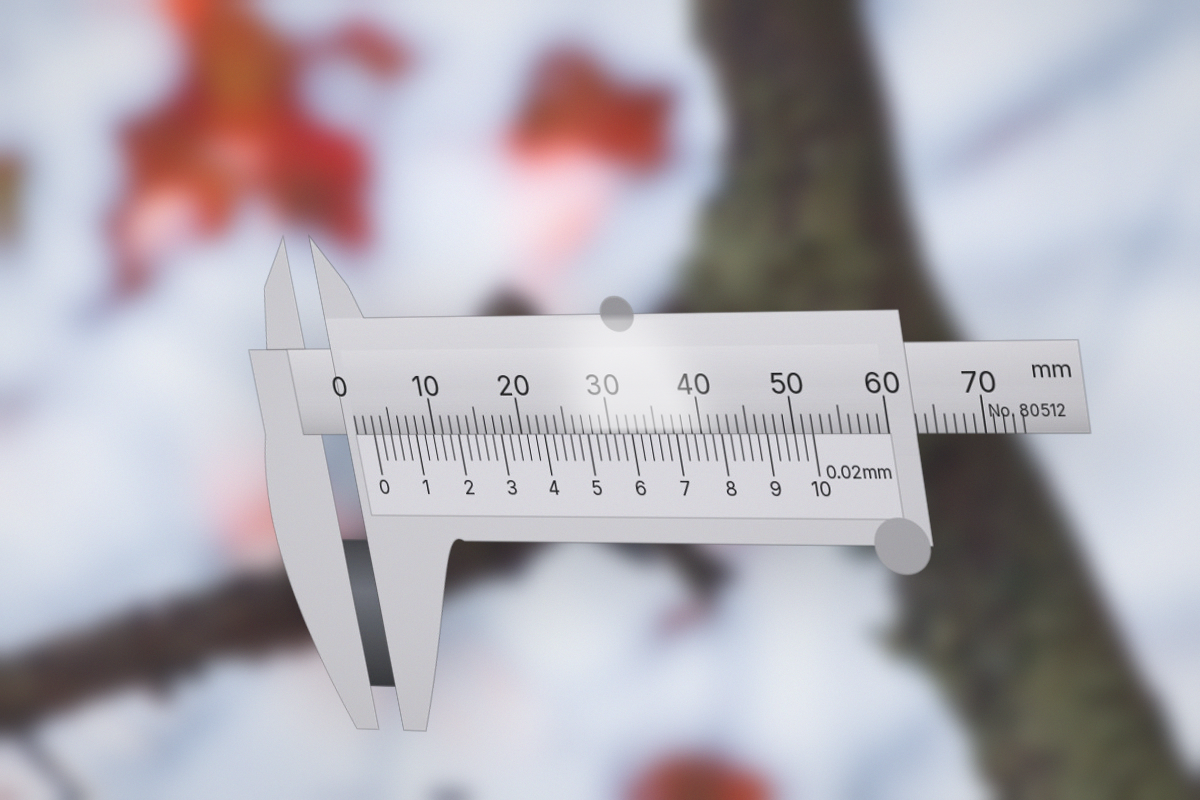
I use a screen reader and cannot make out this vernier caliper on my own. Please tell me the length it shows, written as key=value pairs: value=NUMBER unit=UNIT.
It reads value=3.0 unit=mm
